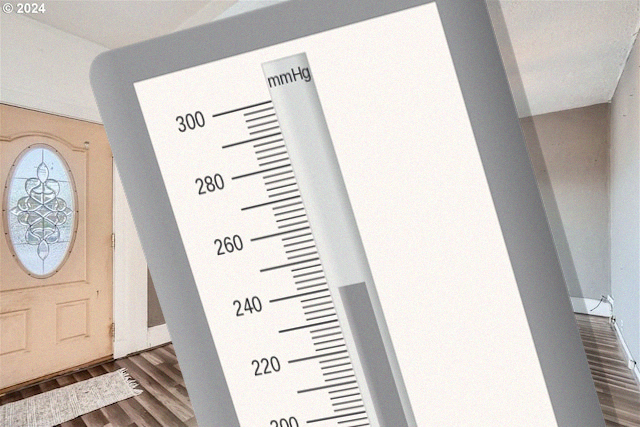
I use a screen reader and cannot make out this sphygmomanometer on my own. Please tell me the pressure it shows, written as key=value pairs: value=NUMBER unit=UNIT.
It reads value=240 unit=mmHg
